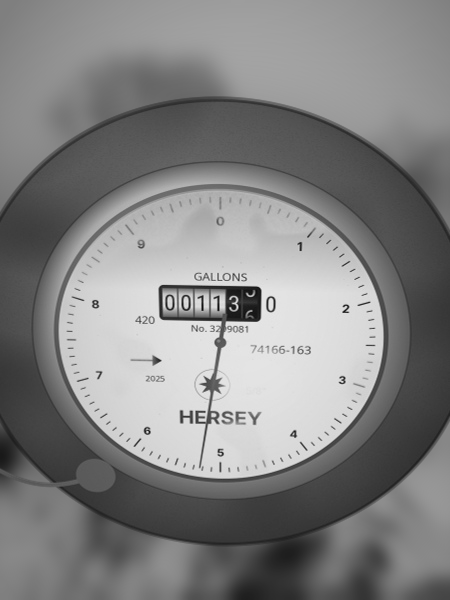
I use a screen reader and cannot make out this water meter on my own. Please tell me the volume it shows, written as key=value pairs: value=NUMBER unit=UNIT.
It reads value=11355.2 unit=gal
